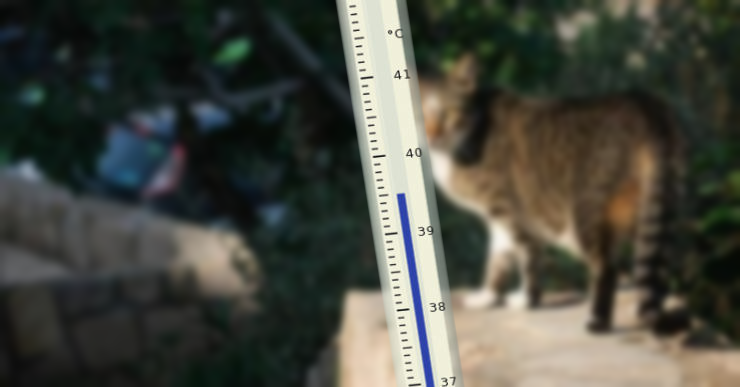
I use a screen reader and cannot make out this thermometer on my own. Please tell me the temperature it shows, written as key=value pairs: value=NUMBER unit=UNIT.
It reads value=39.5 unit=°C
